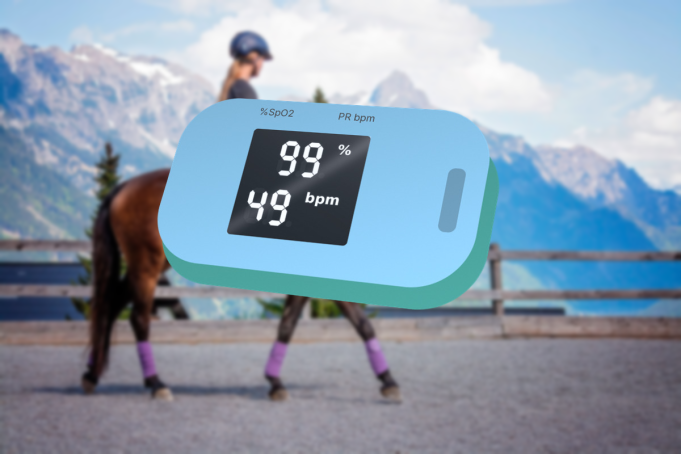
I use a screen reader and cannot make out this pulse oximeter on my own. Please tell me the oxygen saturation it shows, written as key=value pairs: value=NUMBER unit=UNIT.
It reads value=99 unit=%
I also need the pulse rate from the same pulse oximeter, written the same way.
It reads value=49 unit=bpm
